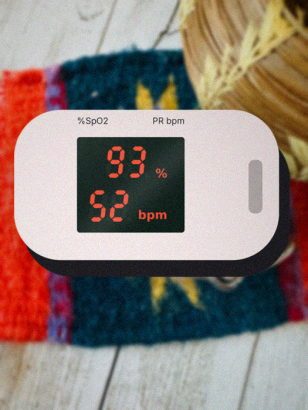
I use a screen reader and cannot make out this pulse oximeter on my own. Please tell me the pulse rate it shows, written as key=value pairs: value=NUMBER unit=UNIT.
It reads value=52 unit=bpm
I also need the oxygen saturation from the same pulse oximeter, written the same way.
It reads value=93 unit=%
